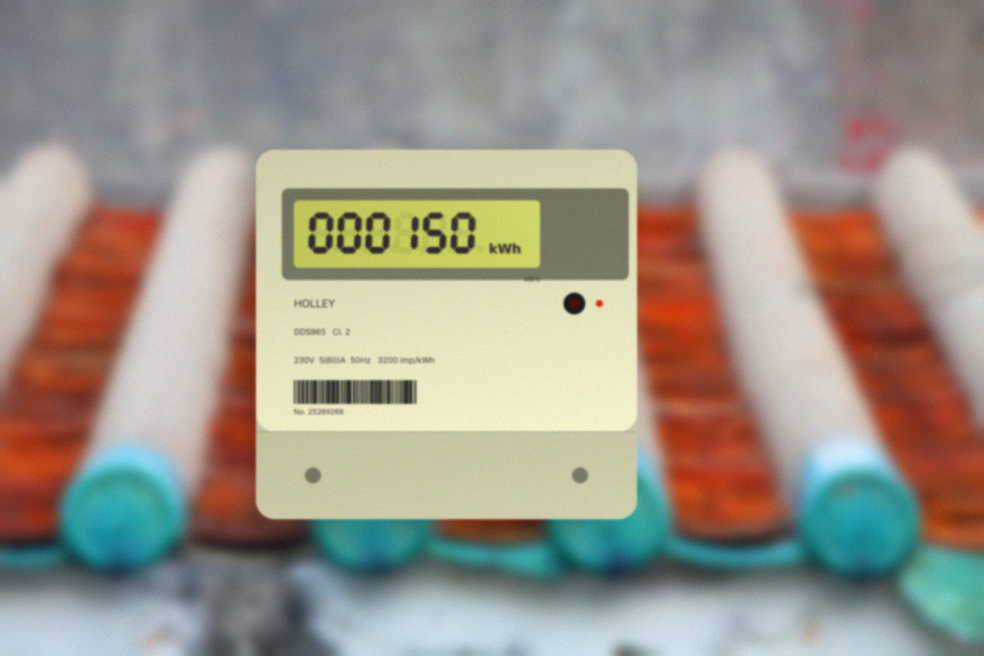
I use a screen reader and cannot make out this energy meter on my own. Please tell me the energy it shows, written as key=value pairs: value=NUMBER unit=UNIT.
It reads value=150 unit=kWh
